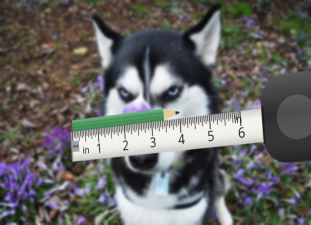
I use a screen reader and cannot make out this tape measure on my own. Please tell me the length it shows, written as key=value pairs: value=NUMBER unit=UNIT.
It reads value=4 unit=in
